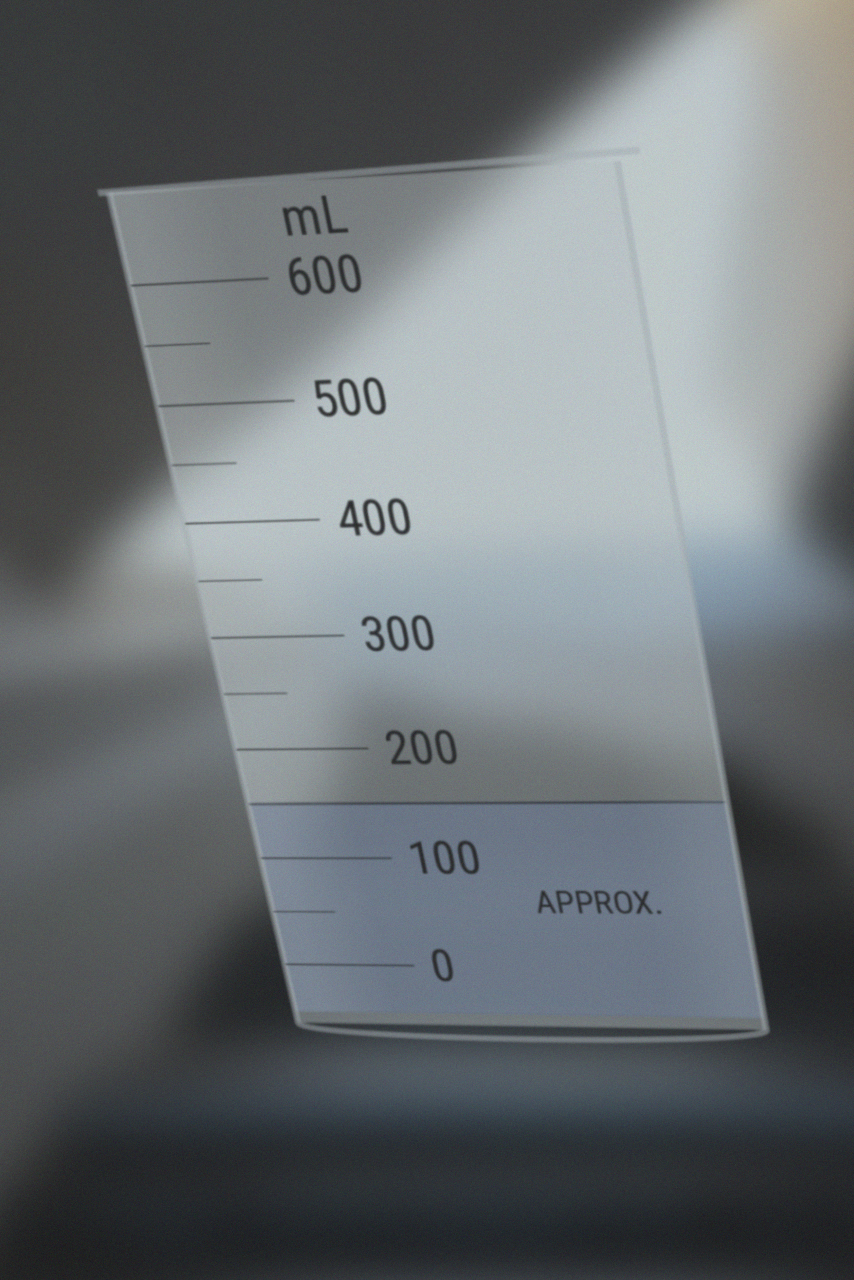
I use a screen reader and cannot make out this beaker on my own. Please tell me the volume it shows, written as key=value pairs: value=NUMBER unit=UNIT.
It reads value=150 unit=mL
